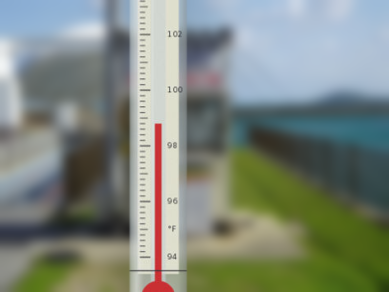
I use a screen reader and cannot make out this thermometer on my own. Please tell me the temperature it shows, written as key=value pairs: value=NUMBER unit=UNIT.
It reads value=98.8 unit=°F
